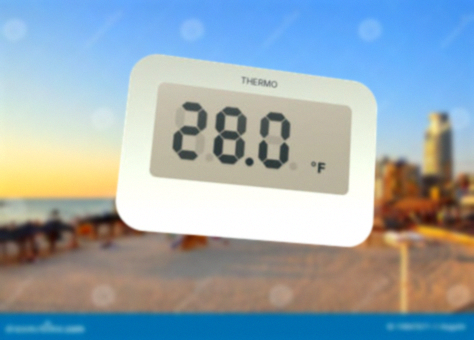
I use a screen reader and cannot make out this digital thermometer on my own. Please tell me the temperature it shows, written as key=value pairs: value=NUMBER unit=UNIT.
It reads value=28.0 unit=°F
